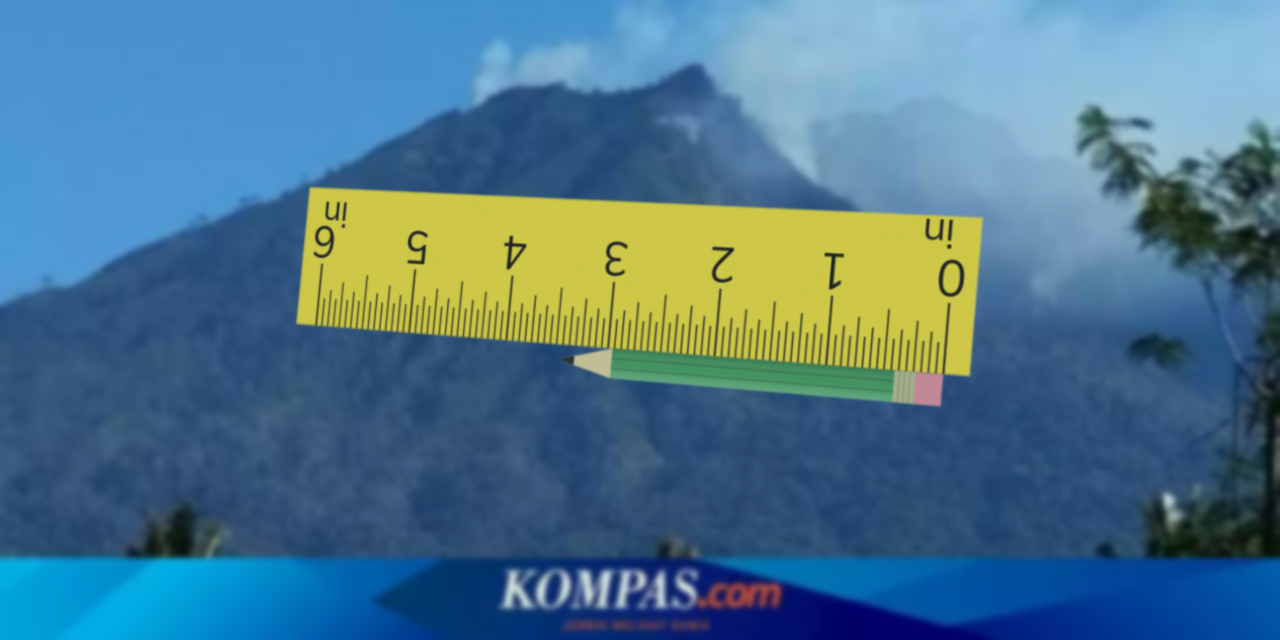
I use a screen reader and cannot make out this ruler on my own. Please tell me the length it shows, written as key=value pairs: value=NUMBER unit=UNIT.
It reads value=3.4375 unit=in
